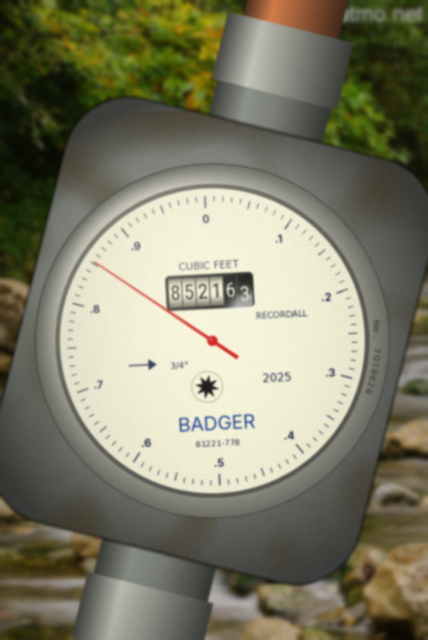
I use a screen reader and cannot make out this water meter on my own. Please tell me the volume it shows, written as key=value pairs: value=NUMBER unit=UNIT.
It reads value=852162.85 unit=ft³
